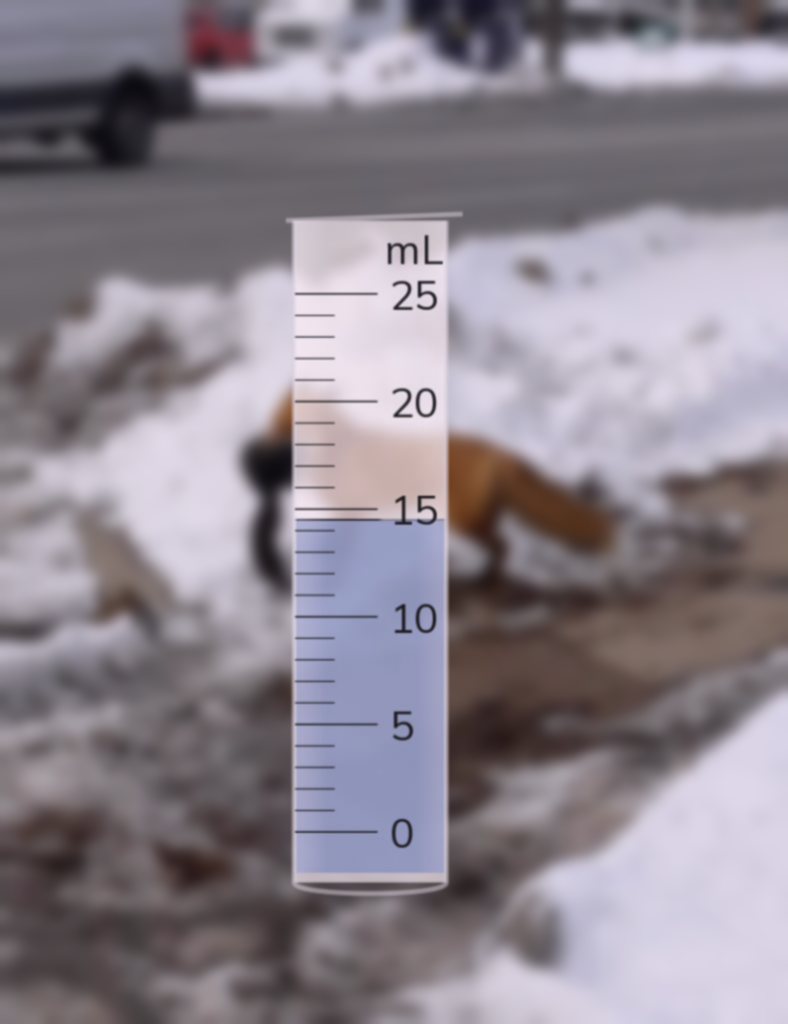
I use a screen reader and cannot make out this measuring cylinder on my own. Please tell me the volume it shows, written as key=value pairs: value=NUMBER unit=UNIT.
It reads value=14.5 unit=mL
